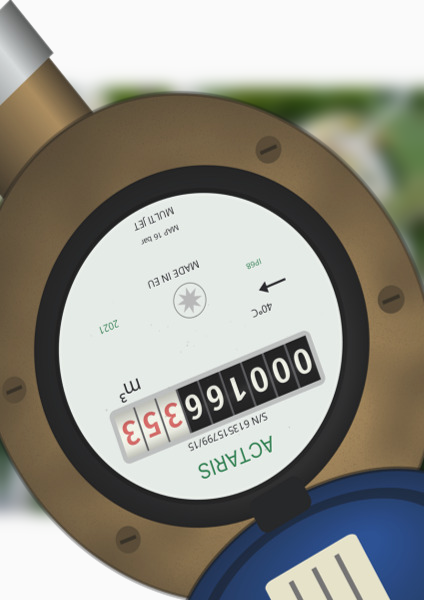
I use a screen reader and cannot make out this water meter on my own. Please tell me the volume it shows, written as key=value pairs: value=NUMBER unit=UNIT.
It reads value=166.353 unit=m³
